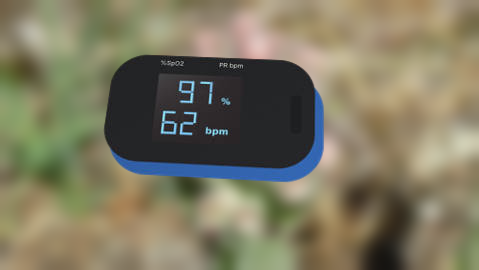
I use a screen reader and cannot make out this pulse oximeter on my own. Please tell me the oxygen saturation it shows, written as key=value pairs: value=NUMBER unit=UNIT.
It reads value=97 unit=%
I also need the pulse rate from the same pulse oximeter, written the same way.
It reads value=62 unit=bpm
